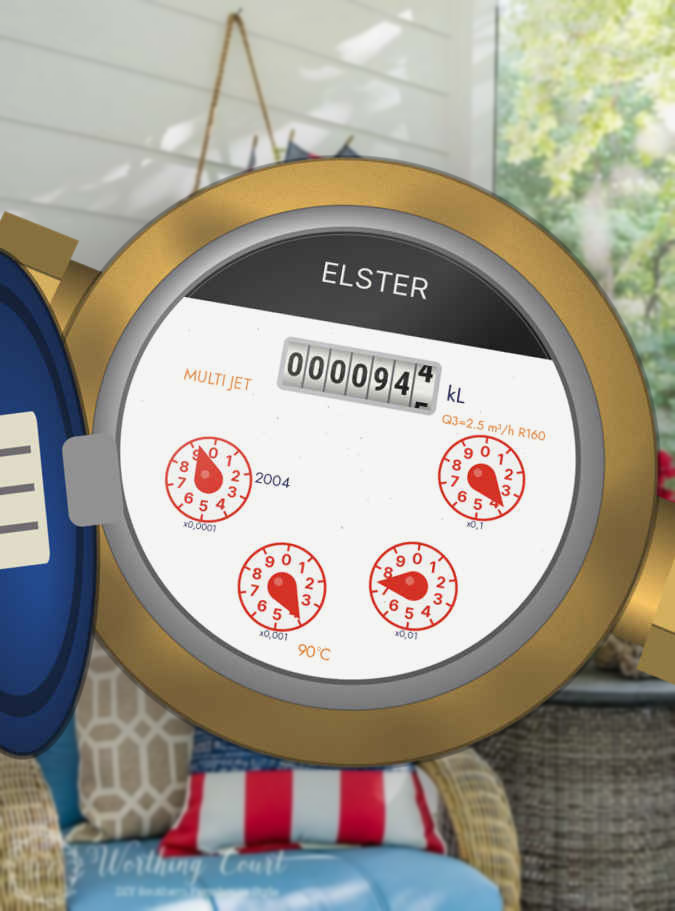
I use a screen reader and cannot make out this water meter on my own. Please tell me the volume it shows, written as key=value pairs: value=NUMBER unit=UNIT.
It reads value=944.3739 unit=kL
